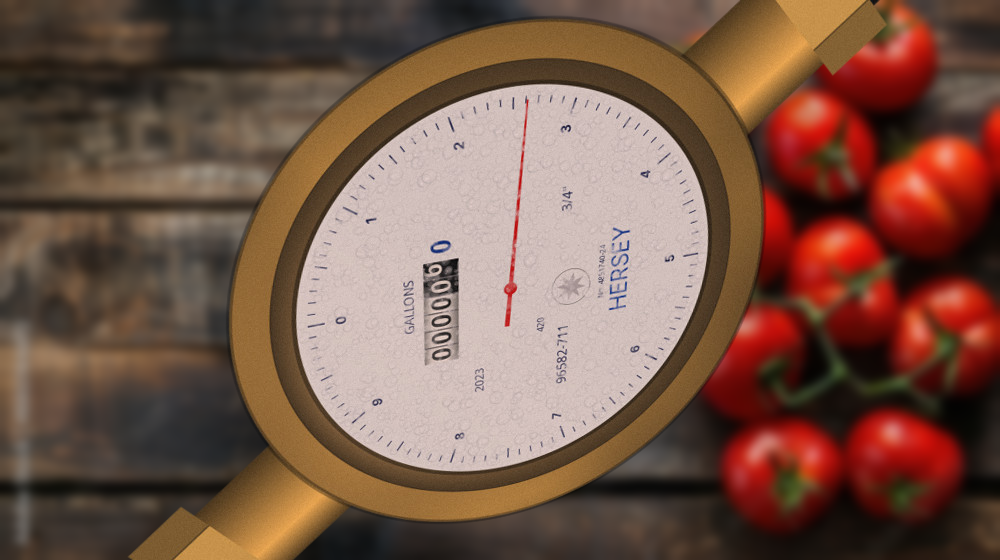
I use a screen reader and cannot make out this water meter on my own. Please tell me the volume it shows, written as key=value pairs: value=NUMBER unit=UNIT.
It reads value=62.6 unit=gal
